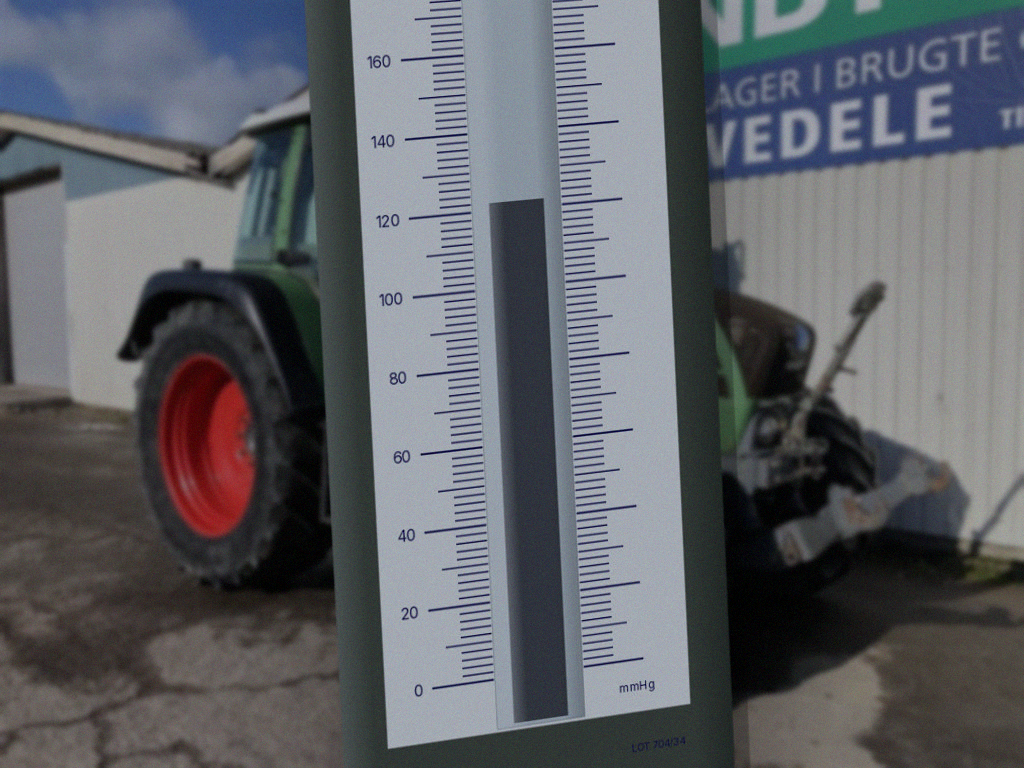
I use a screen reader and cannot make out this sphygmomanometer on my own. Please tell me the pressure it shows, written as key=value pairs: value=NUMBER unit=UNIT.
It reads value=122 unit=mmHg
